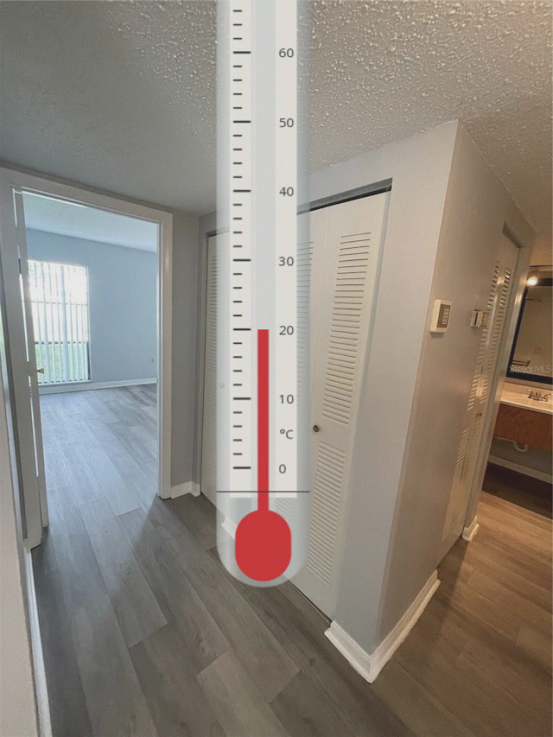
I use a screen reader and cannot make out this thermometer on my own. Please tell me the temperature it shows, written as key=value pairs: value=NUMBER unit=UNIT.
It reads value=20 unit=°C
